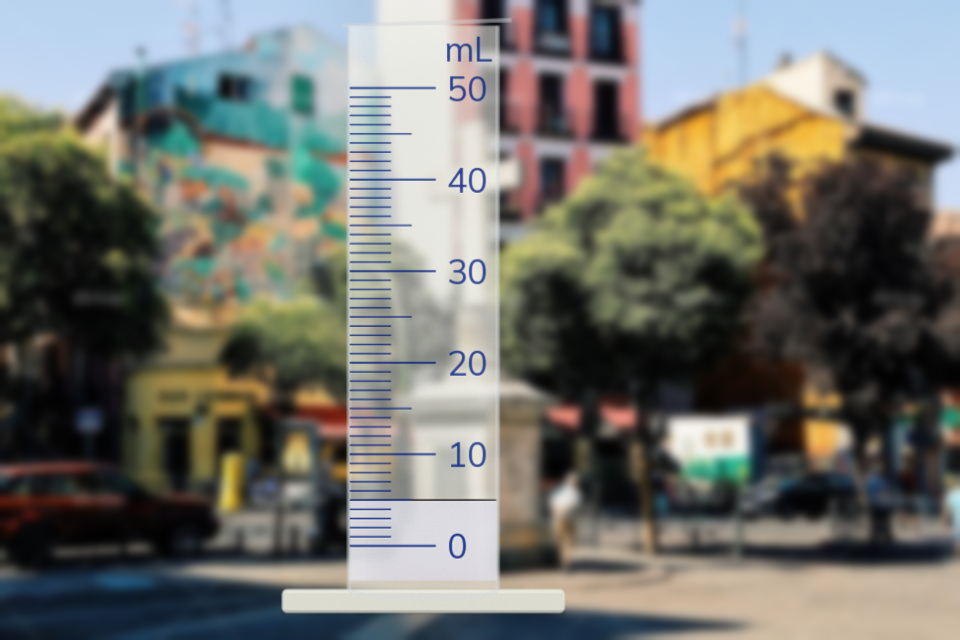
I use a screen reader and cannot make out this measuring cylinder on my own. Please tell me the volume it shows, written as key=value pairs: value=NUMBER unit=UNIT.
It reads value=5 unit=mL
